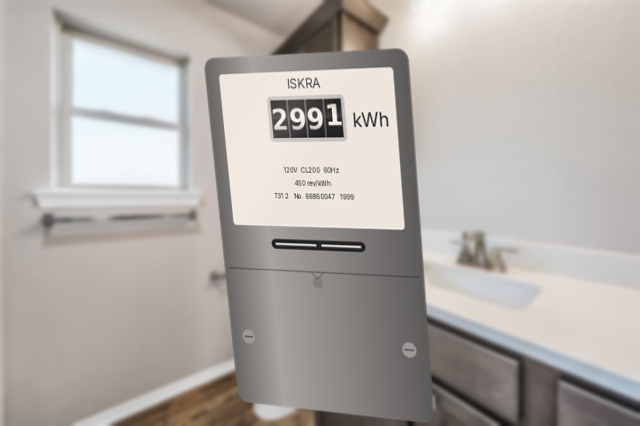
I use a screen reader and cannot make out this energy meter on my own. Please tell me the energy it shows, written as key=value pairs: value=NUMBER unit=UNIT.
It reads value=2991 unit=kWh
